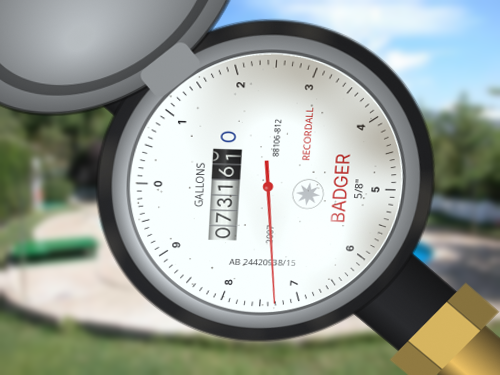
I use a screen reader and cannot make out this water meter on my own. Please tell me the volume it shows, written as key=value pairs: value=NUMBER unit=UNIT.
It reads value=731607.3 unit=gal
